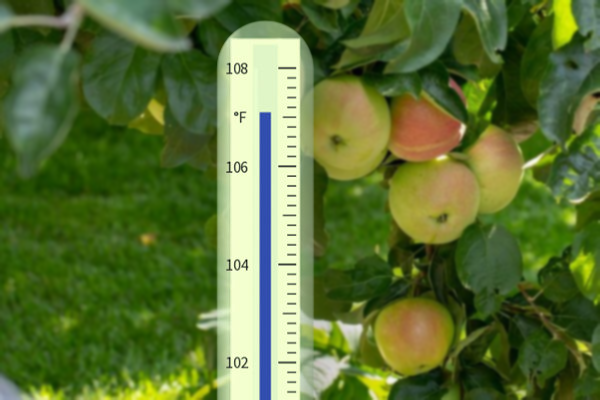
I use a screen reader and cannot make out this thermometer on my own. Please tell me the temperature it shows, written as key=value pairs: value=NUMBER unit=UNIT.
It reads value=107.1 unit=°F
